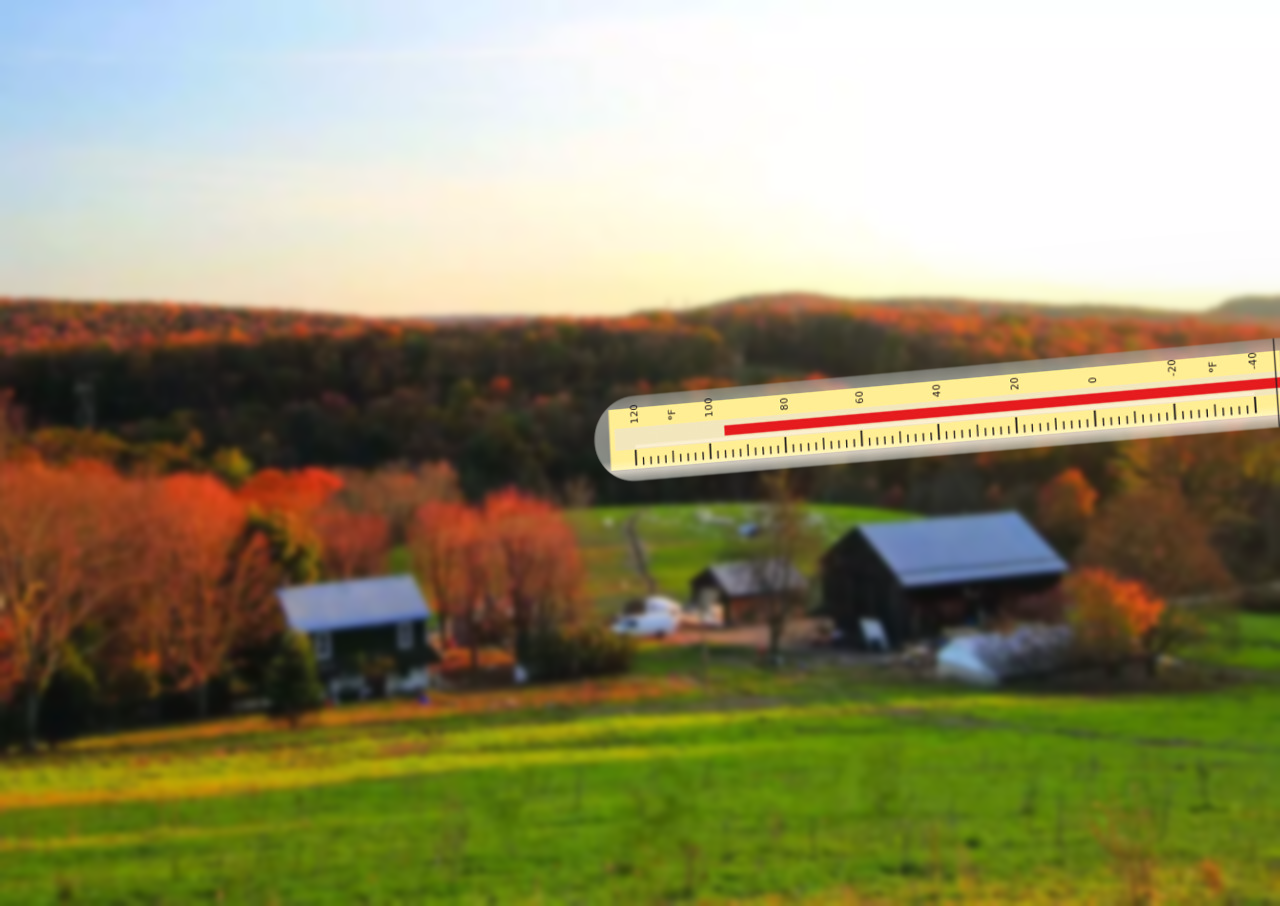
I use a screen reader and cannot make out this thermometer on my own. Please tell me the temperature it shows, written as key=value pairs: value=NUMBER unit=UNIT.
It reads value=96 unit=°F
